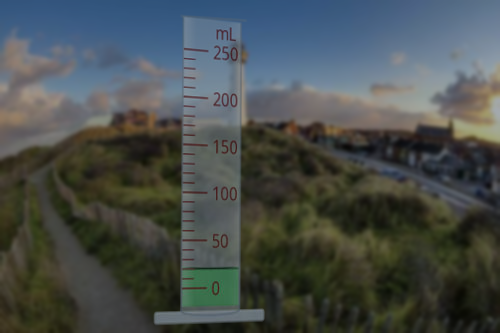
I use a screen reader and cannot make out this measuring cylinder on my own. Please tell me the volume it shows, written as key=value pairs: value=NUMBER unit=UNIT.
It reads value=20 unit=mL
